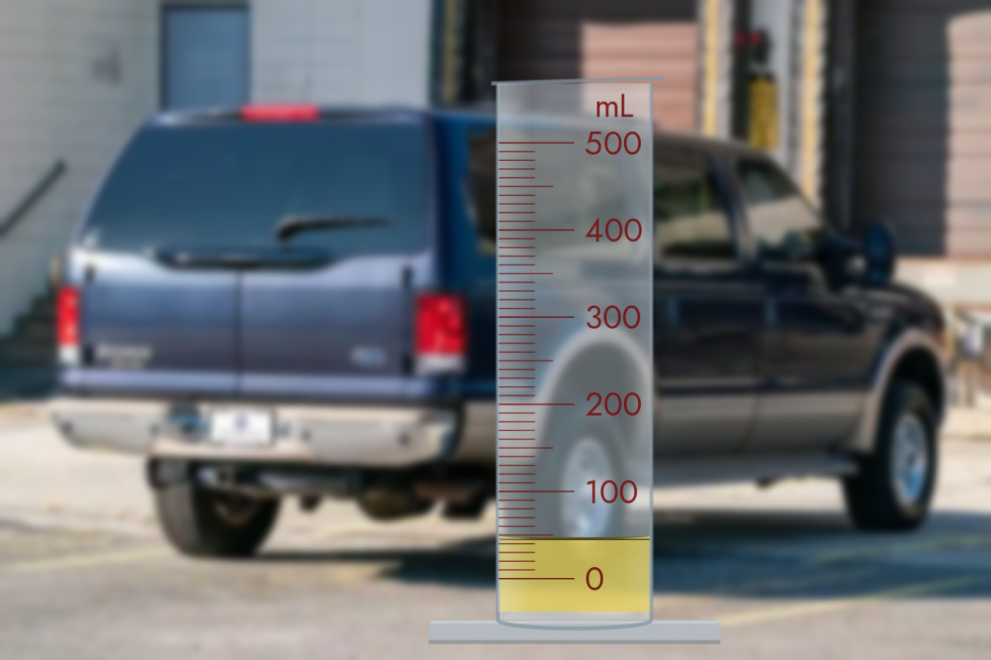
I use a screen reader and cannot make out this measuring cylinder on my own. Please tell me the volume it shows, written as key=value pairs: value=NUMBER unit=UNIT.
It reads value=45 unit=mL
